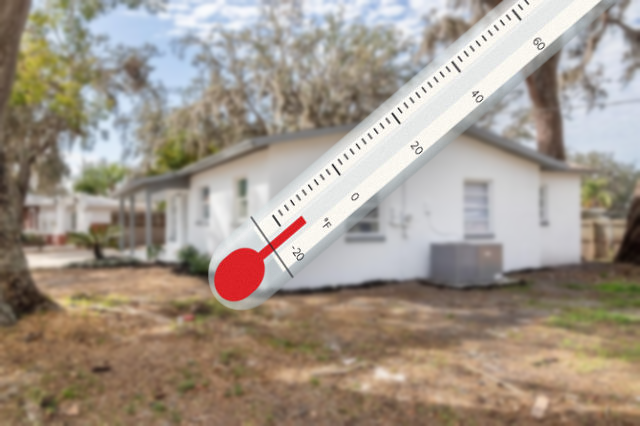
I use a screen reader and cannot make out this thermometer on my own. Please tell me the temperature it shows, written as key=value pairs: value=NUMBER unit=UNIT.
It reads value=-14 unit=°F
